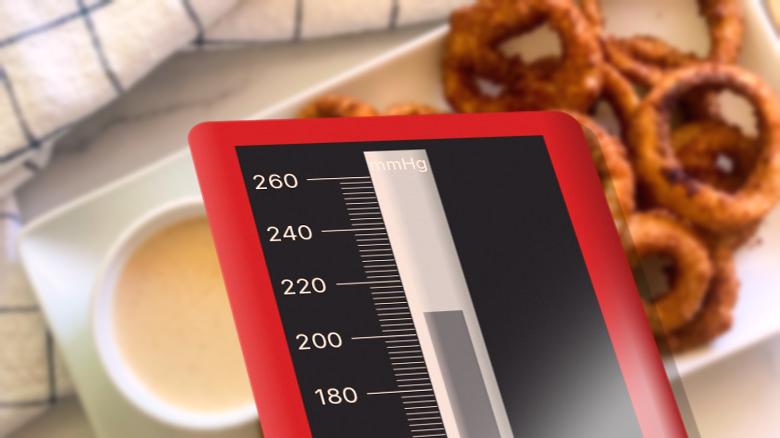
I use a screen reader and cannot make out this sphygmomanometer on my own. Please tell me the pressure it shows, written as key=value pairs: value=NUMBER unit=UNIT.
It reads value=208 unit=mmHg
